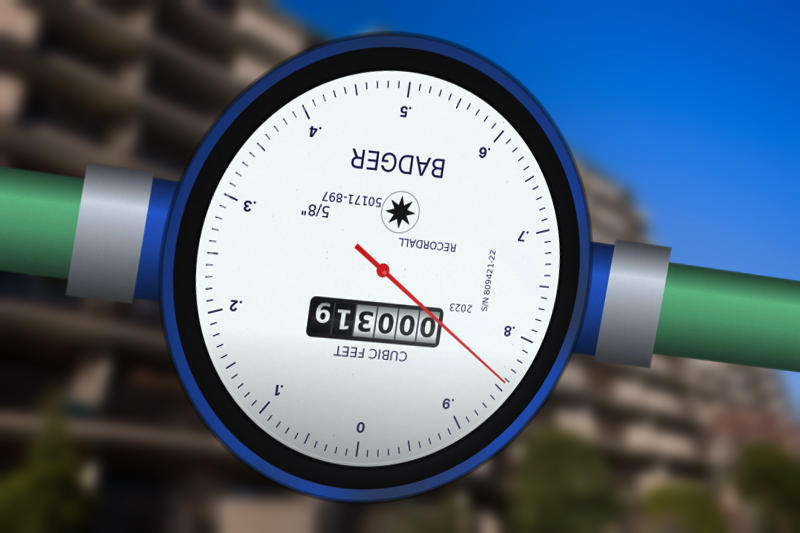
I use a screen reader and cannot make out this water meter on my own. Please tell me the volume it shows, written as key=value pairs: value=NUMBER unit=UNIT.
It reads value=318.84 unit=ft³
